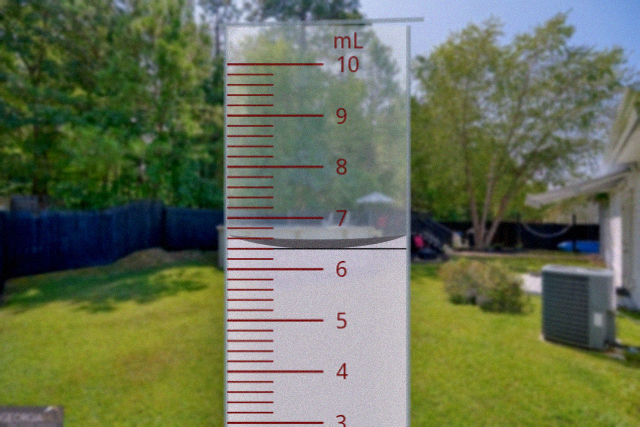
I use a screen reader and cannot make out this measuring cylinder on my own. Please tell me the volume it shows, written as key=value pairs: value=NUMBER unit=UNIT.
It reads value=6.4 unit=mL
